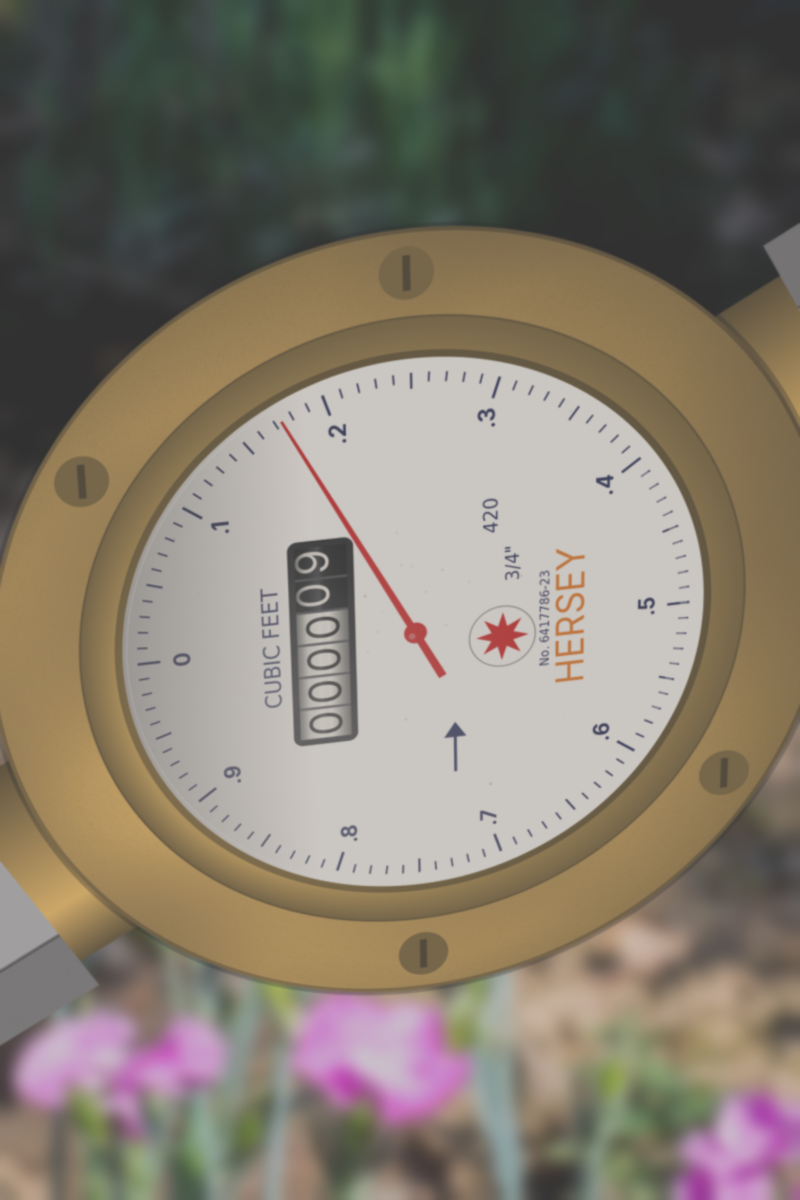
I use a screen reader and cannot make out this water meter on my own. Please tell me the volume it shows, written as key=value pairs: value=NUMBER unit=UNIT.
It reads value=9.17 unit=ft³
